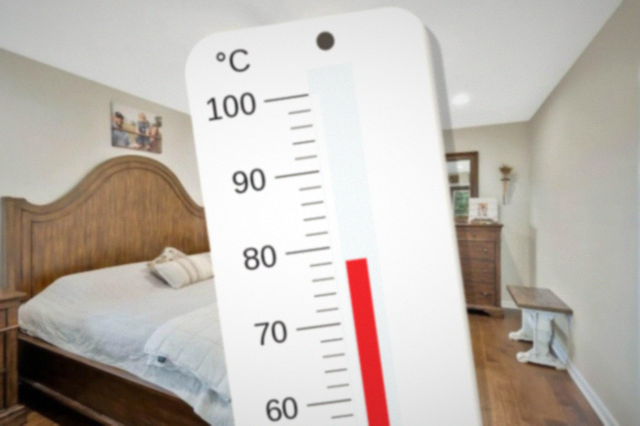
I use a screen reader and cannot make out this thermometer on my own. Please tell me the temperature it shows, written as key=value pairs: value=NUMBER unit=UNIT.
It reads value=78 unit=°C
